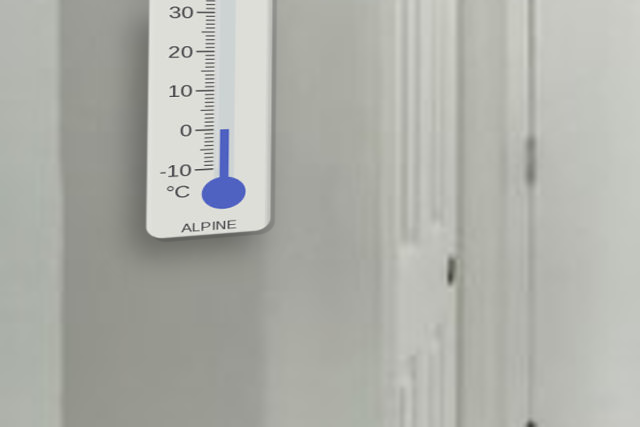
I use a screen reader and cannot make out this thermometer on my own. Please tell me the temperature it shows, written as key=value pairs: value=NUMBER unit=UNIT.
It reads value=0 unit=°C
